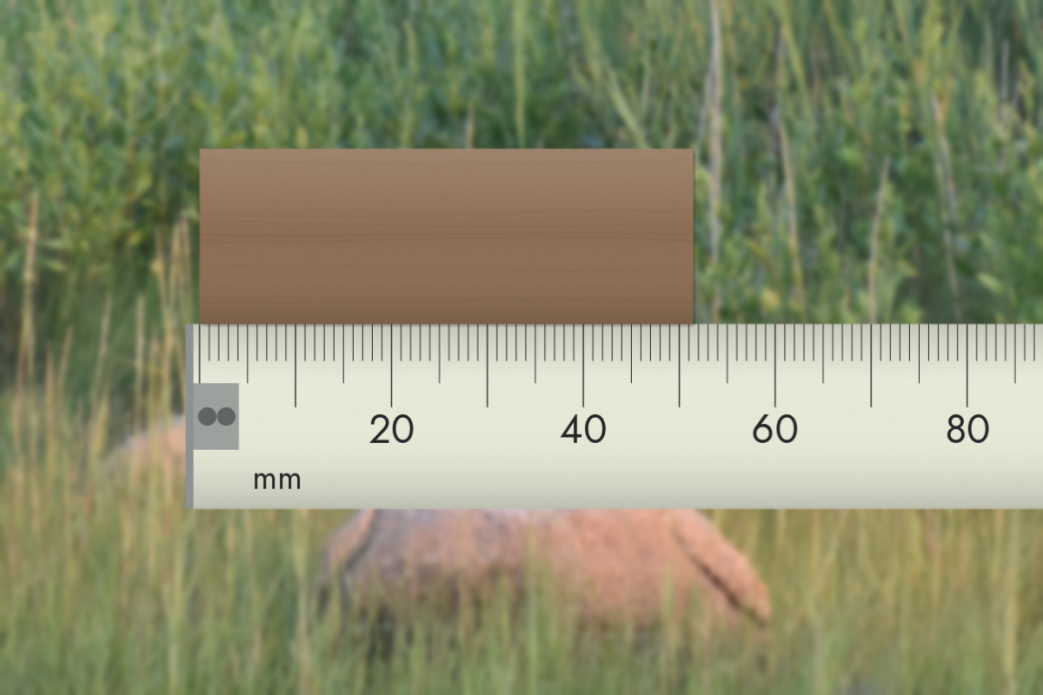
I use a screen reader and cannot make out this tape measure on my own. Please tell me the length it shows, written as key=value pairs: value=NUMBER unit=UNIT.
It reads value=51.5 unit=mm
